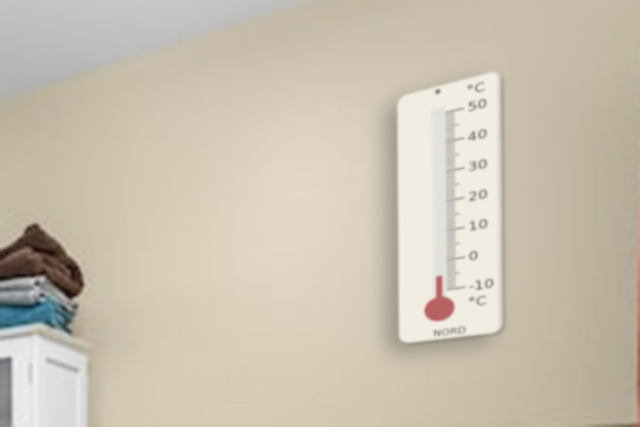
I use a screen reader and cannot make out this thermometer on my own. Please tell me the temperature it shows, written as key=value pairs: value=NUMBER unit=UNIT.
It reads value=-5 unit=°C
